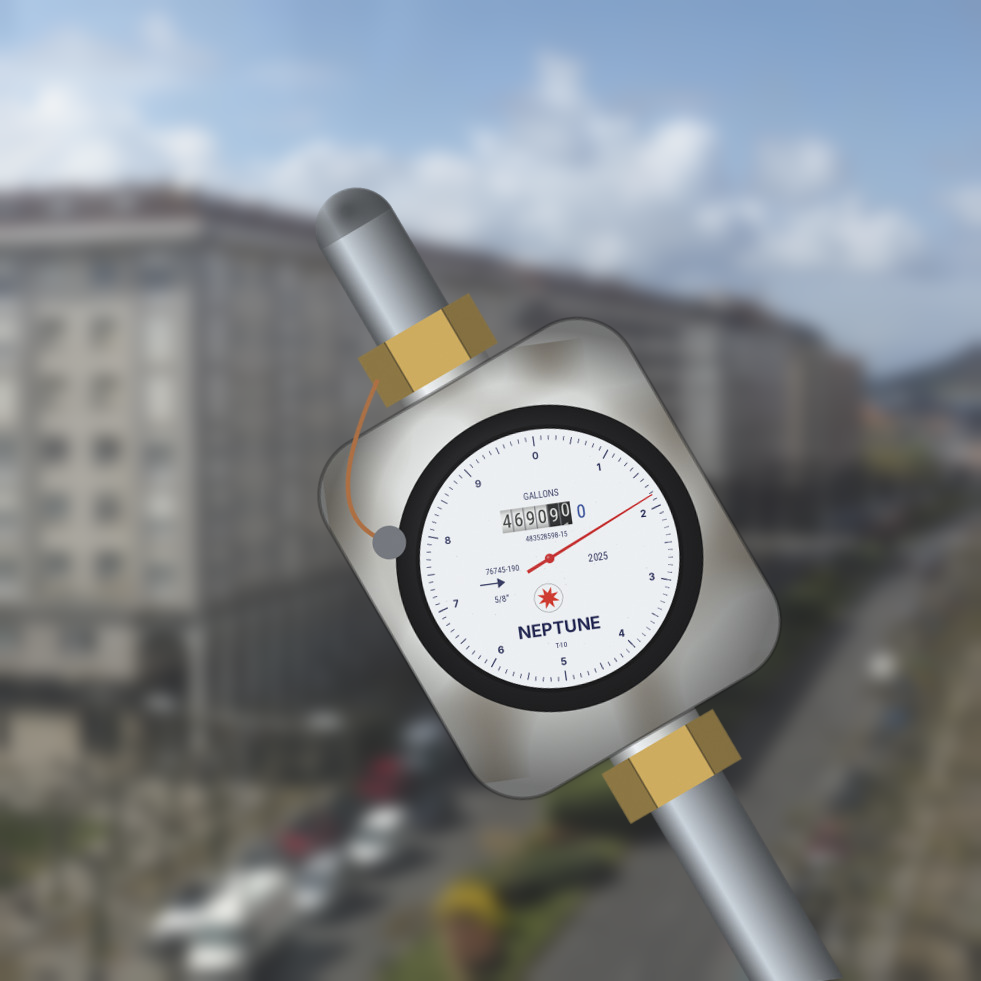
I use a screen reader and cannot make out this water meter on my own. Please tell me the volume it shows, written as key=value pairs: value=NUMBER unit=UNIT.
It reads value=4690901.8 unit=gal
